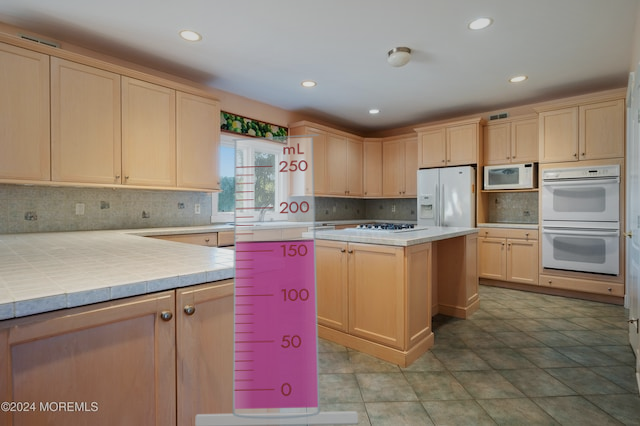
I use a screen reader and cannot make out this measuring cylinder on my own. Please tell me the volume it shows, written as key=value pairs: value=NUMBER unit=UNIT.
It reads value=160 unit=mL
